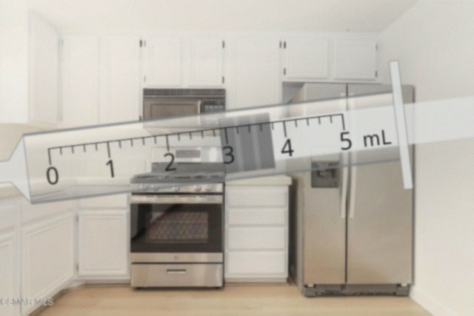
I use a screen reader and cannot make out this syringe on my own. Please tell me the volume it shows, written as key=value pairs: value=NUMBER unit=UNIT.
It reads value=2.9 unit=mL
